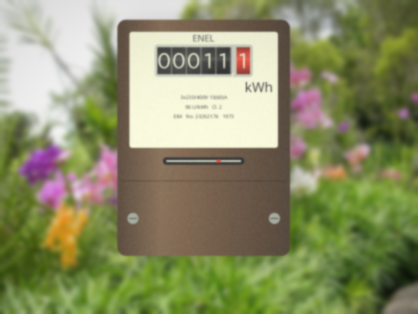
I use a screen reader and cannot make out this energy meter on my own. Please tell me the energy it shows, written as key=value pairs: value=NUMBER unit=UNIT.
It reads value=11.1 unit=kWh
